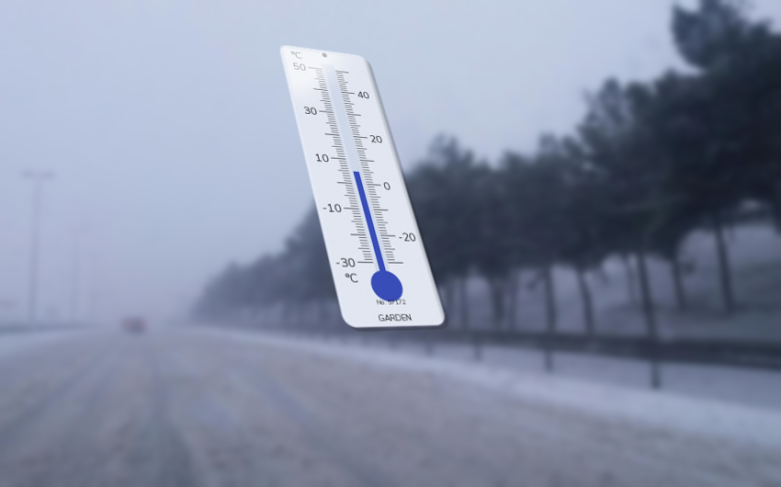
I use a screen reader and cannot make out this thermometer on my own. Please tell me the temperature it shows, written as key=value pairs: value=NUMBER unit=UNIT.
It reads value=5 unit=°C
